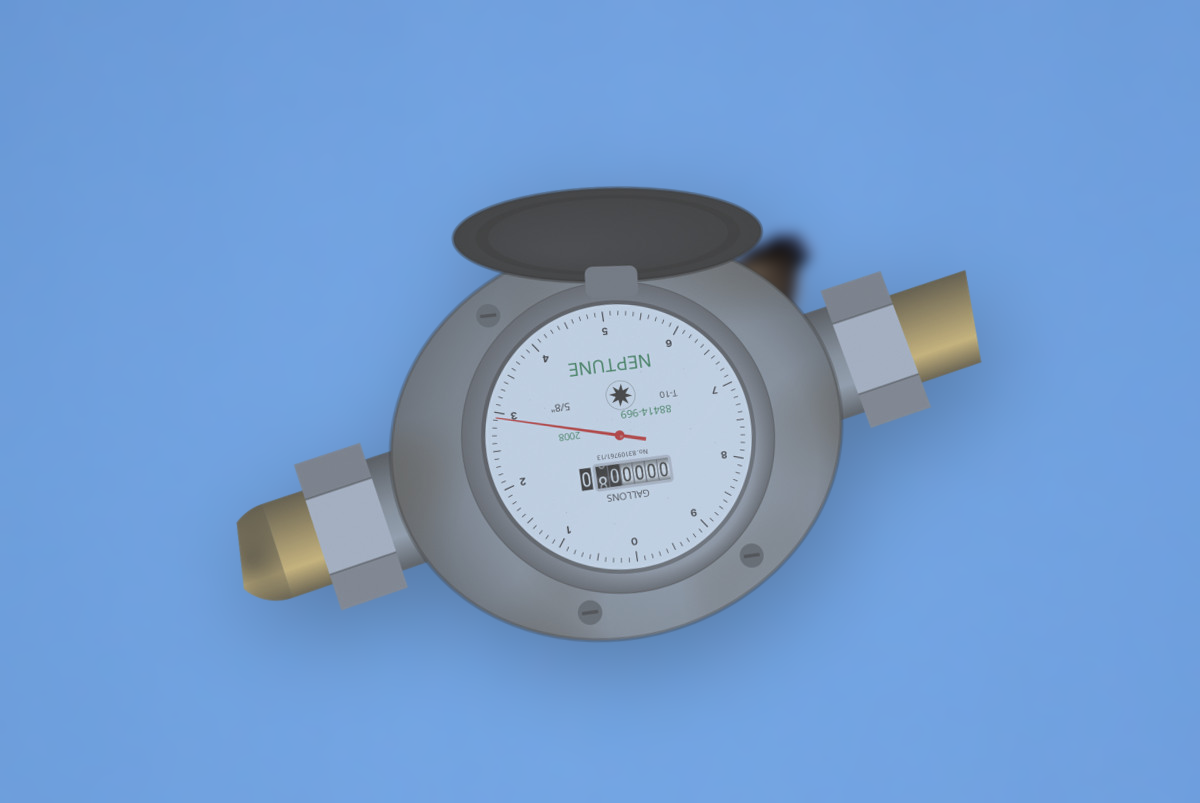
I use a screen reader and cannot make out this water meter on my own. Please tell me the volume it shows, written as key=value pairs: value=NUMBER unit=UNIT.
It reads value=82.9 unit=gal
